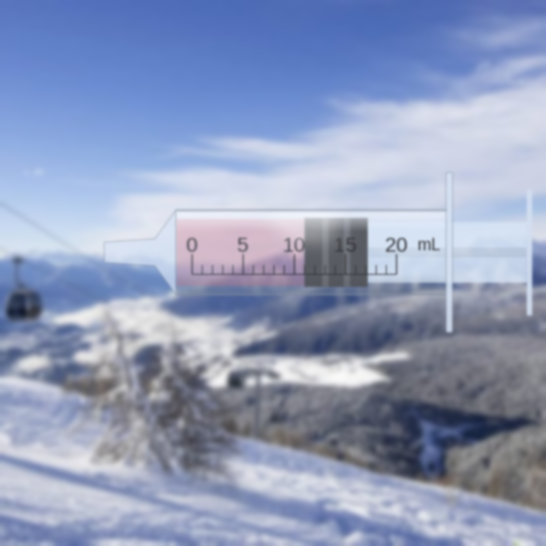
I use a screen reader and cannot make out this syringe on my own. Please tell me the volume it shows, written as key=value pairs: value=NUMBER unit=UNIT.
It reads value=11 unit=mL
